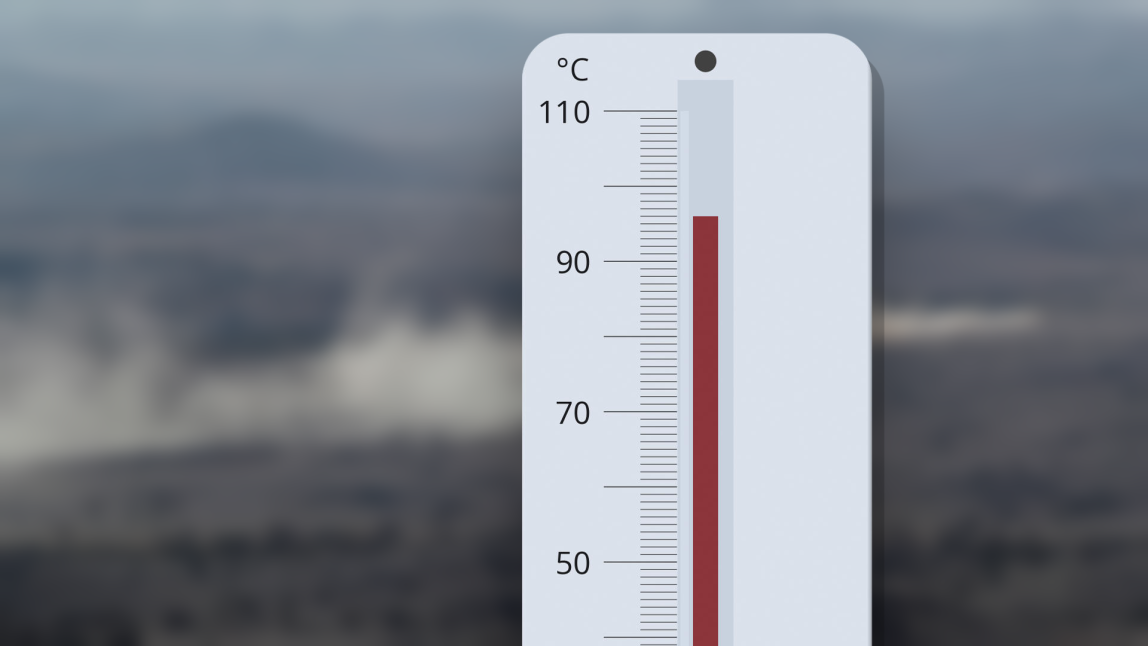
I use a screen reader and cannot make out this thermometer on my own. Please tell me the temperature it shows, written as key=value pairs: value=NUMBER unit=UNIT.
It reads value=96 unit=°C
